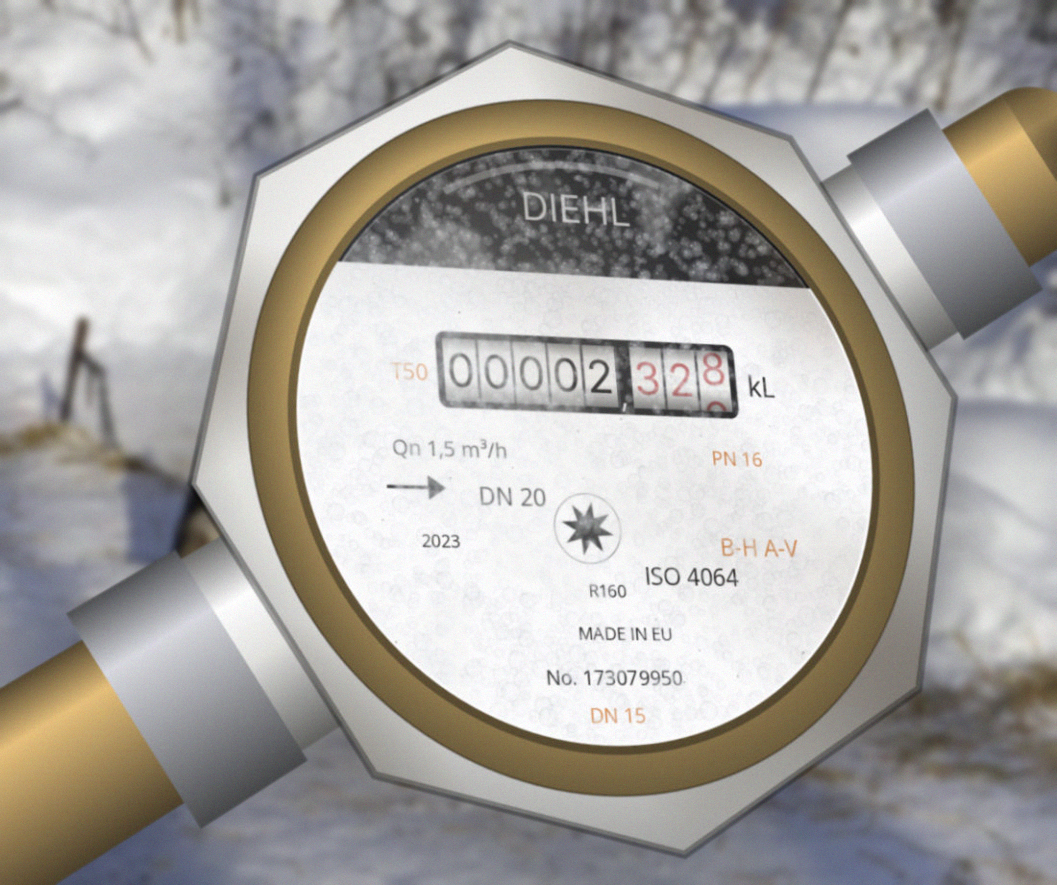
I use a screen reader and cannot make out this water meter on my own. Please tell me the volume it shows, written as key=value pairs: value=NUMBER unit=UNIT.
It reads value=2.328 unit=kL
